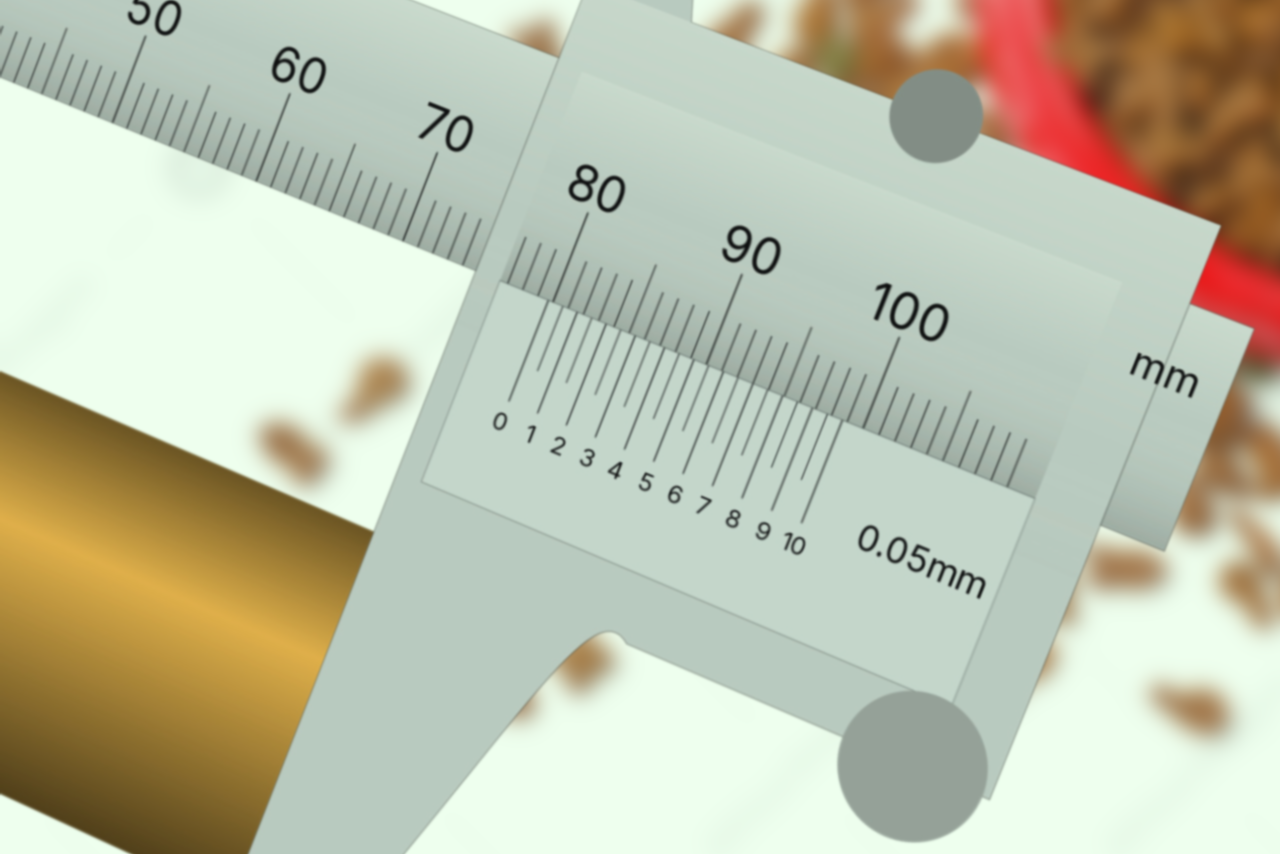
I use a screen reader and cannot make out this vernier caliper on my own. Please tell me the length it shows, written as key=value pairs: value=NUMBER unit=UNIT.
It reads value=79.7 unit=mm
